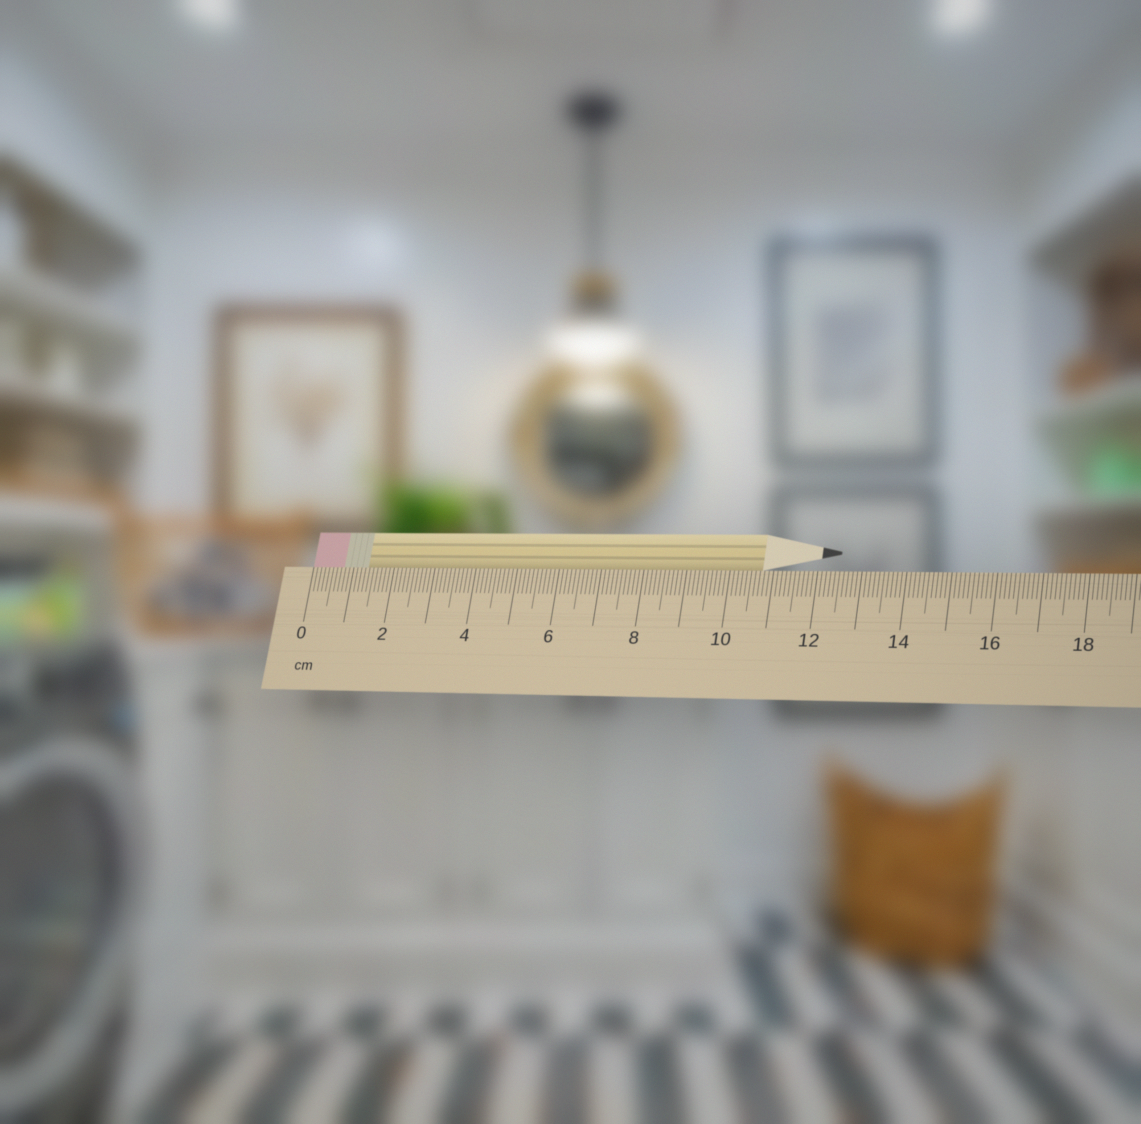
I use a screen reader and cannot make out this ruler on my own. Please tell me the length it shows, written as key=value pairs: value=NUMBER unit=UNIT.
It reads value=12.5 unit=cm
